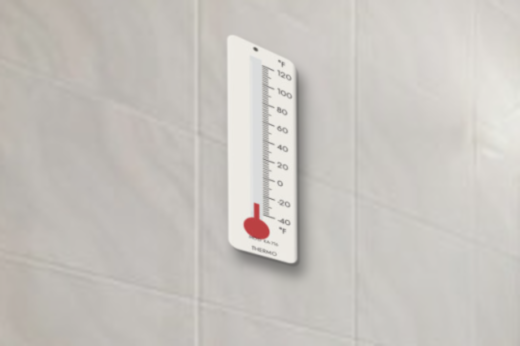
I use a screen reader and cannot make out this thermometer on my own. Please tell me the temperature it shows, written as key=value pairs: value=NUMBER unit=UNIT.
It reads value=-30 unit=°F
